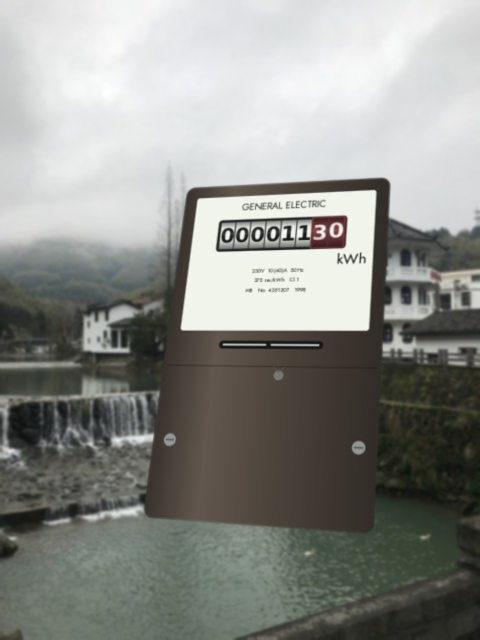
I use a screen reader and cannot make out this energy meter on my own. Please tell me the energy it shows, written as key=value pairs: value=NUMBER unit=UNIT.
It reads value=11.30 unit=kWh
